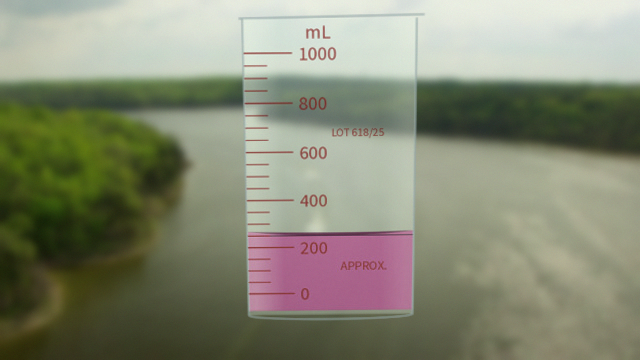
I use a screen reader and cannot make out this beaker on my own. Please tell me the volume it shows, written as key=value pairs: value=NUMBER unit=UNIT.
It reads value=250 unit=mL
